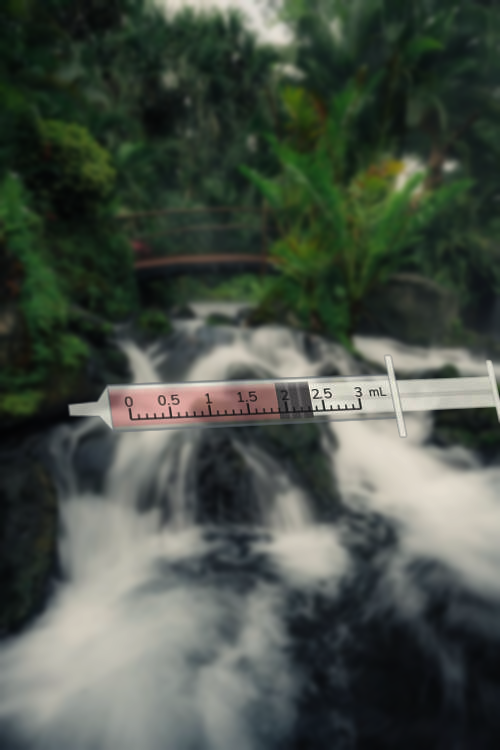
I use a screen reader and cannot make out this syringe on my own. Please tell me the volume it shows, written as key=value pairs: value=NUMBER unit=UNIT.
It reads value=1.9 unit=mL
